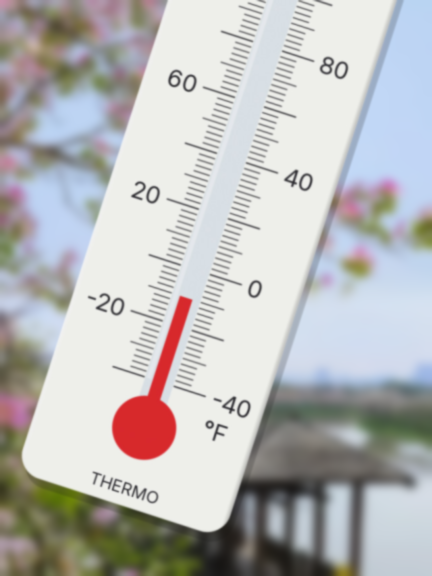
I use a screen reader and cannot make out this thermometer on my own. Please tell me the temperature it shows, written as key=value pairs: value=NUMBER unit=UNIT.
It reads value=-10 unit=°F
